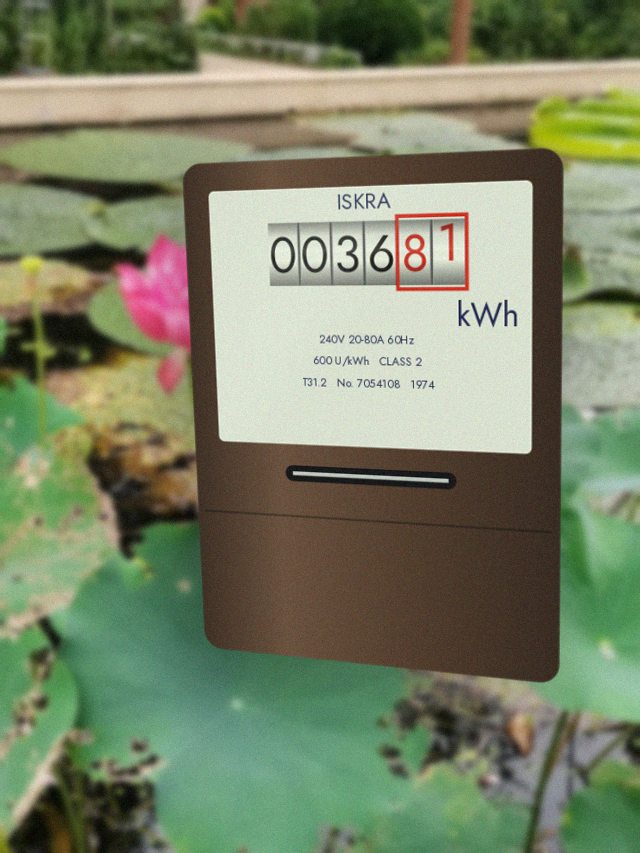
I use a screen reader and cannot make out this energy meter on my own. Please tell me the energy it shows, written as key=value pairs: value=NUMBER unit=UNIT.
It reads value=36.81 unit=kWh
